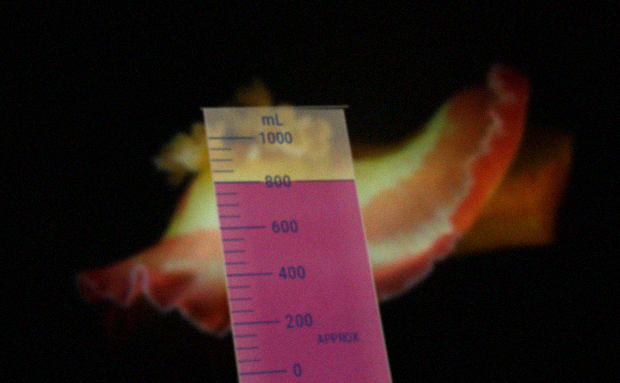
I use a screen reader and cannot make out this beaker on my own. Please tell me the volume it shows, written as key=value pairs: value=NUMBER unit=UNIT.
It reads value=800 unit=mL
